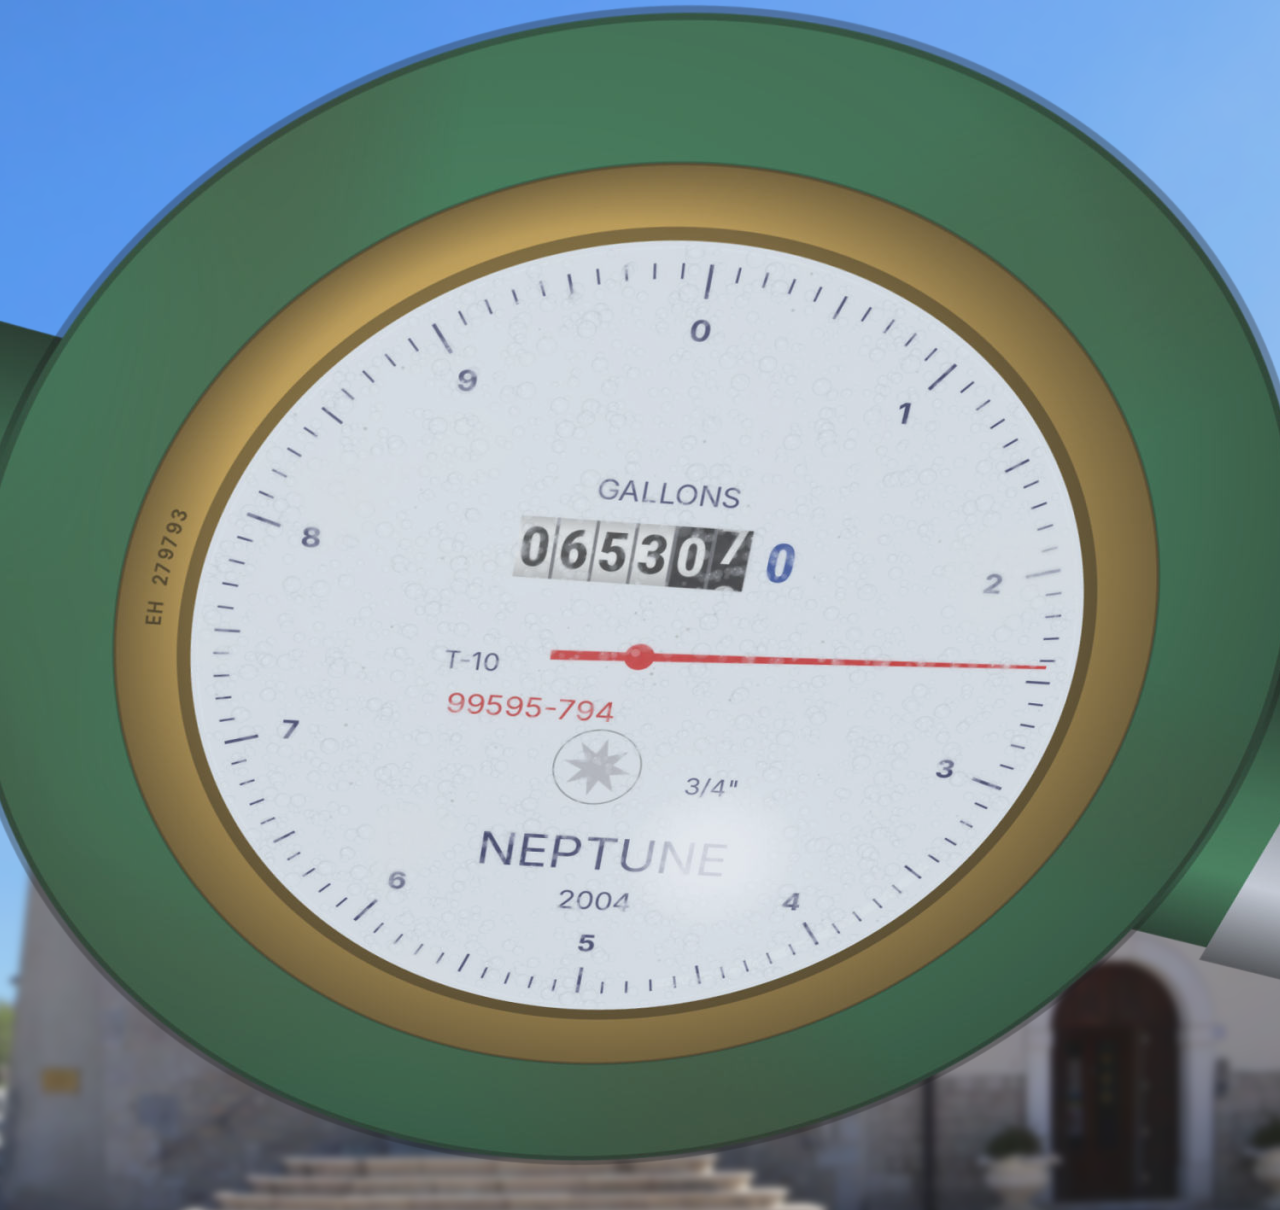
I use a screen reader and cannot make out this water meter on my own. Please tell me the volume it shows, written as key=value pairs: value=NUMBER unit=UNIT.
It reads value=653072.4 unit=gal
